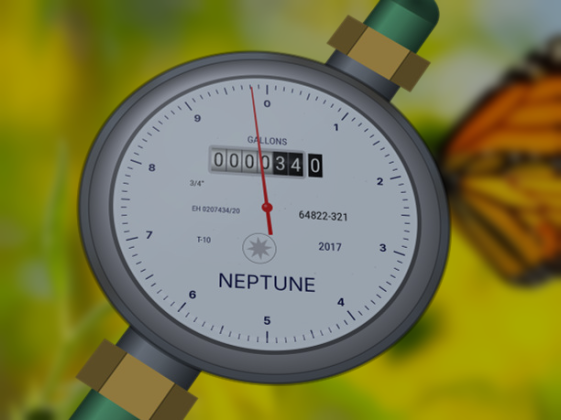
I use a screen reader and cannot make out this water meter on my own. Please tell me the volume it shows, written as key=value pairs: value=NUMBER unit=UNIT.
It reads value=339.8 unit=gal
